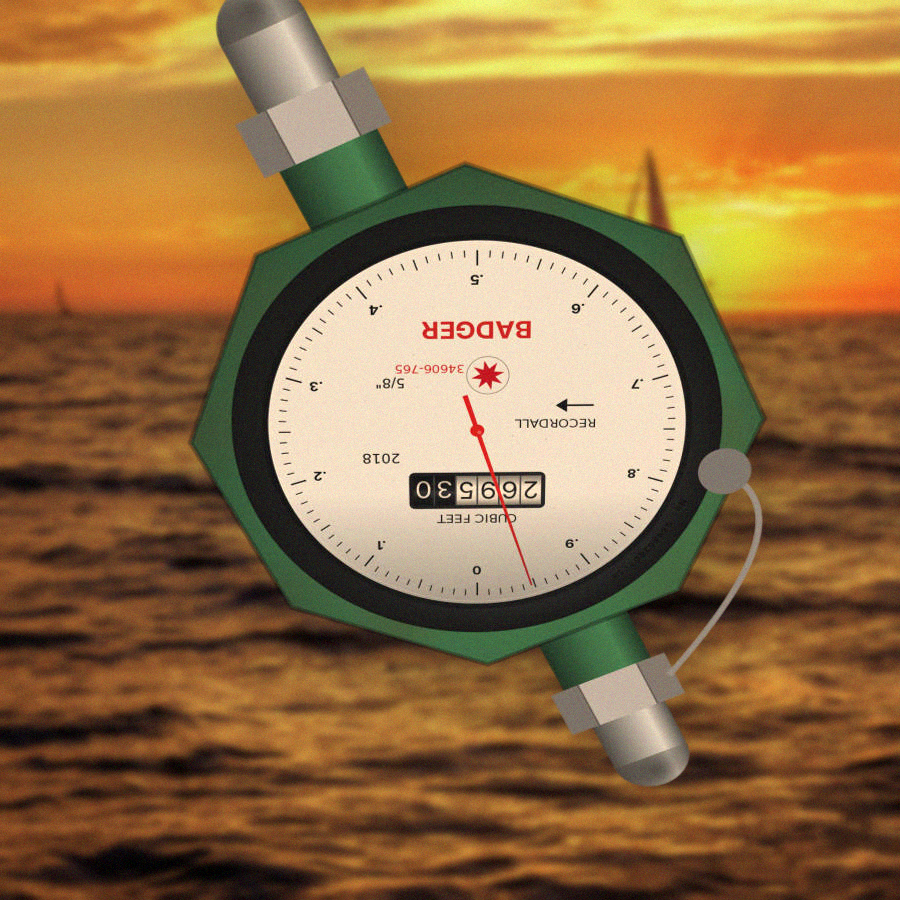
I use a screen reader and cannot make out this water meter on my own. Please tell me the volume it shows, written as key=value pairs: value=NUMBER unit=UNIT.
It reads value=269529.95 unit=ft³
